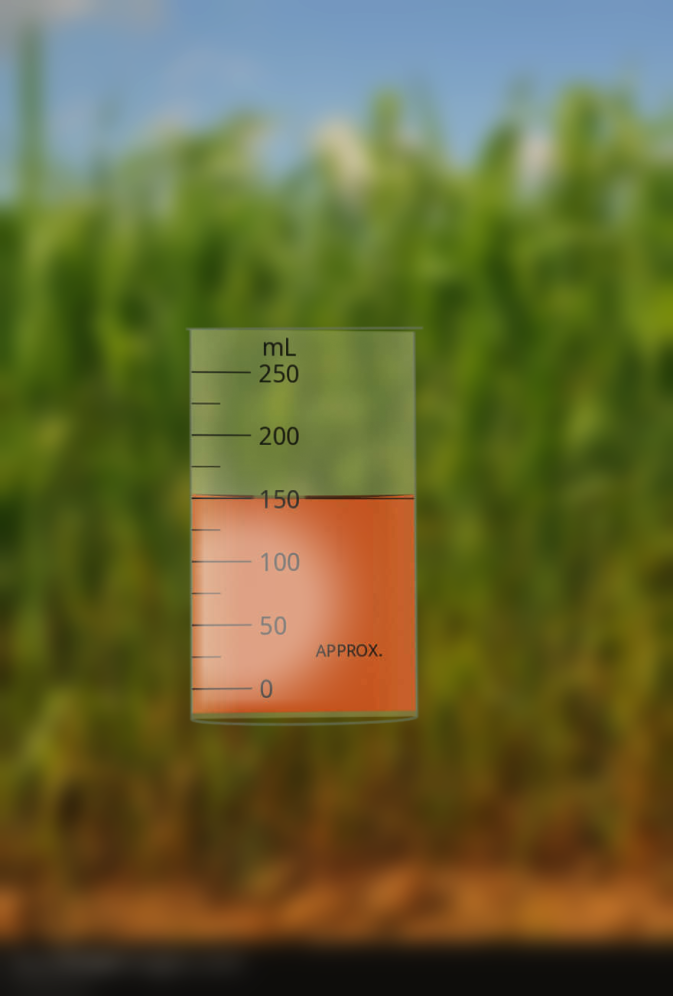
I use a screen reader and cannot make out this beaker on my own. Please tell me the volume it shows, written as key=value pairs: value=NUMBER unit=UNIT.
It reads value=150 unit=mL
